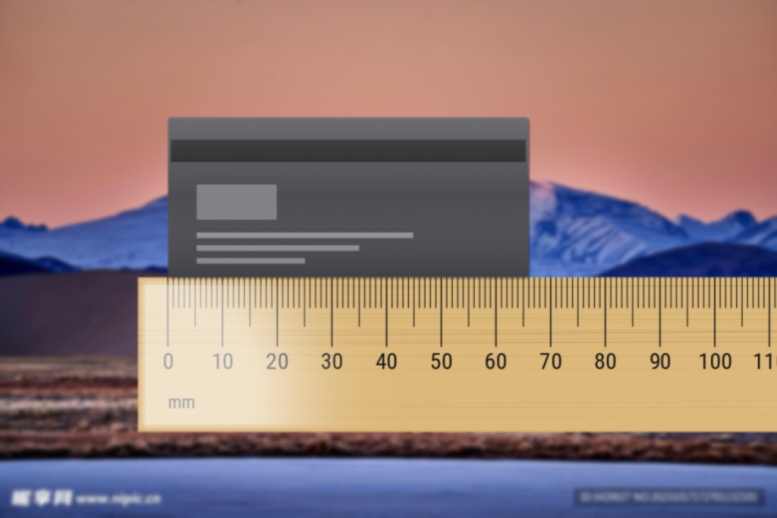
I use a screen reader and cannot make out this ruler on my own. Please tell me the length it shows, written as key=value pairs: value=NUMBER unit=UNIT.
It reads value=66 unit=mm
